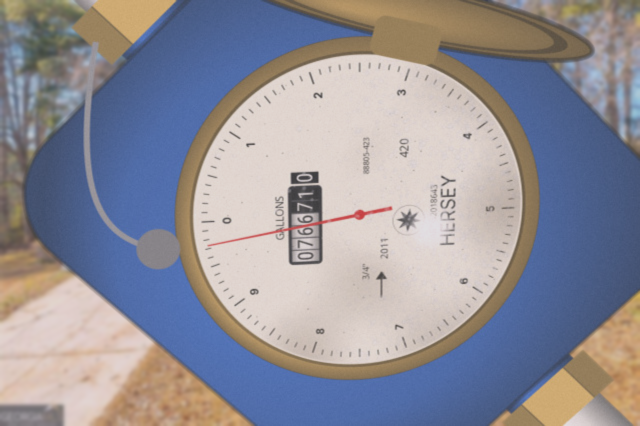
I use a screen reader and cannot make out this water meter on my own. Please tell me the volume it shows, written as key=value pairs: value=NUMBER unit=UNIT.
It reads value=766709.7 unit=gal
